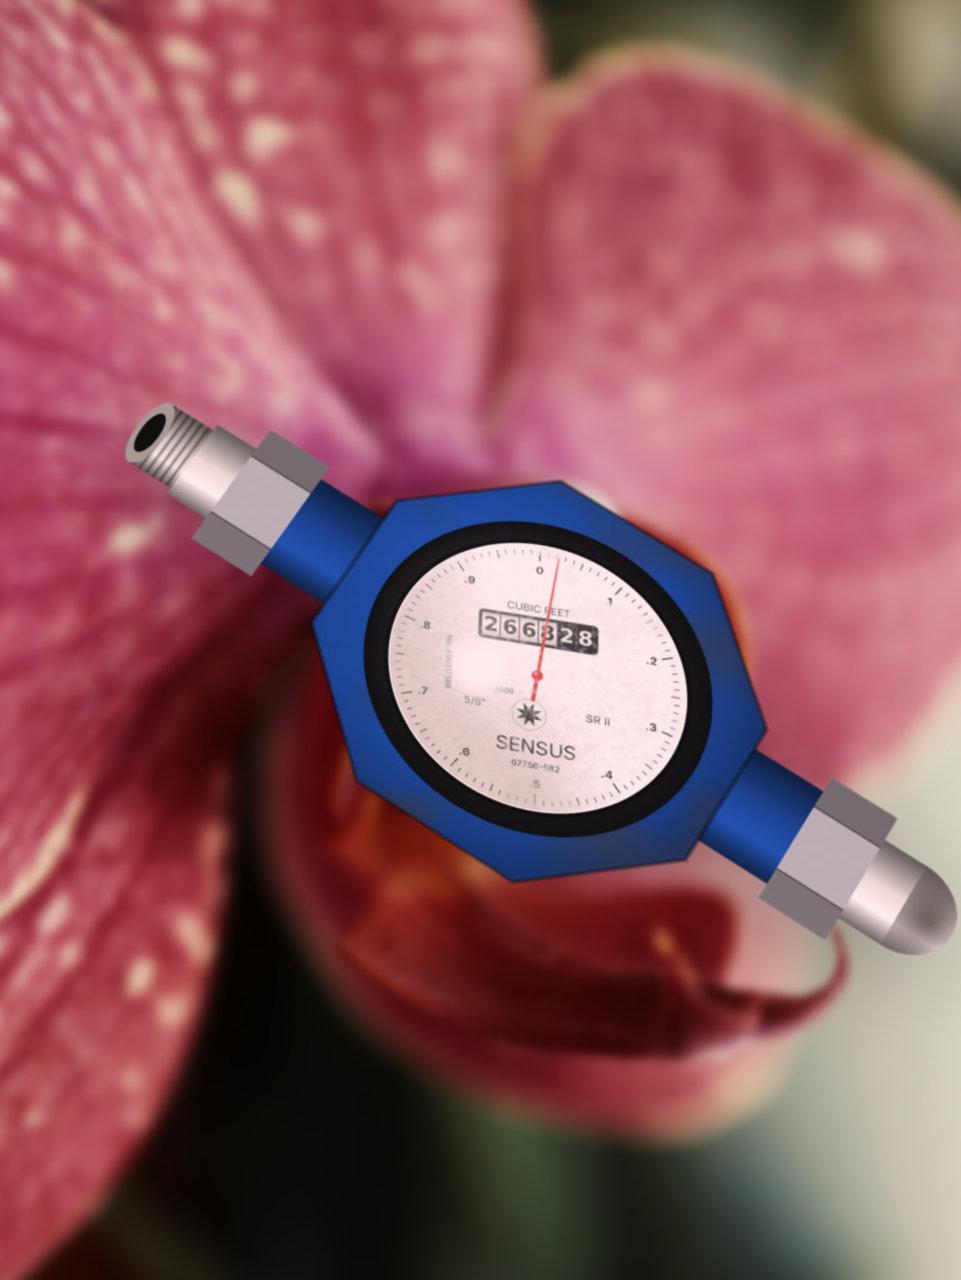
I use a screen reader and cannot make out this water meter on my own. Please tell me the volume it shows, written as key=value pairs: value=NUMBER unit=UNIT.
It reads value=266828.02 unit=ft³
